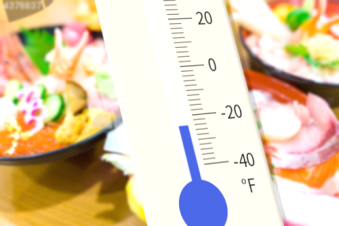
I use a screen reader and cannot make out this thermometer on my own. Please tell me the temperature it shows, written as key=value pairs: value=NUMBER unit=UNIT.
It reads value=-24 unit=°F
